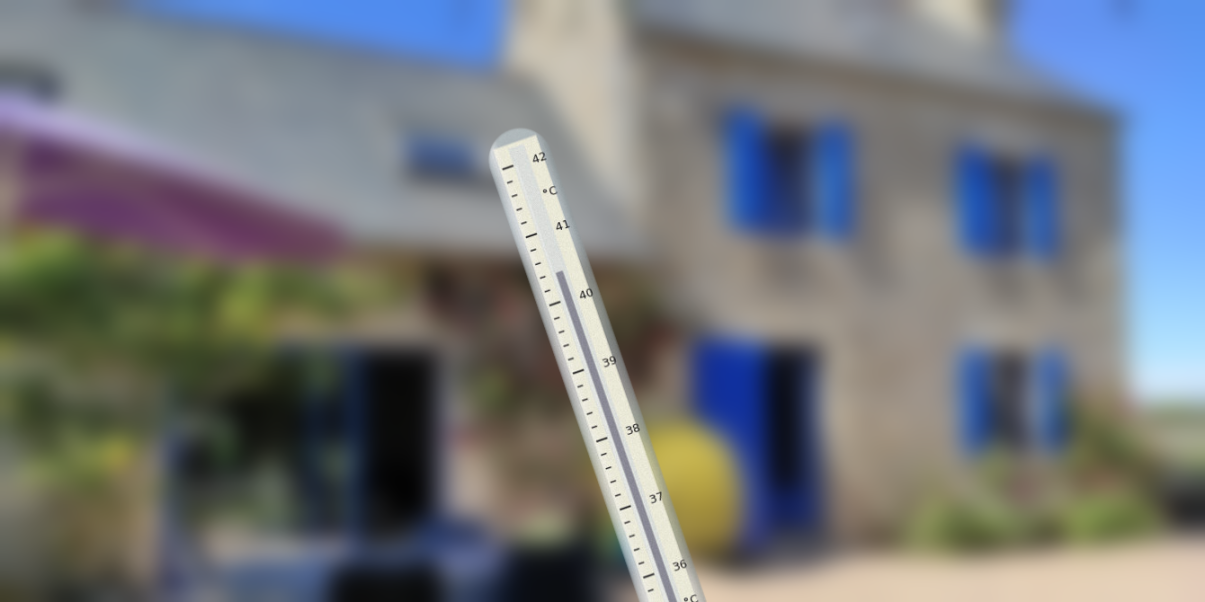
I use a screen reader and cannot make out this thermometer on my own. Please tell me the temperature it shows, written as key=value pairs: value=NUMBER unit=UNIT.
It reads value=40.4 unit=°C
